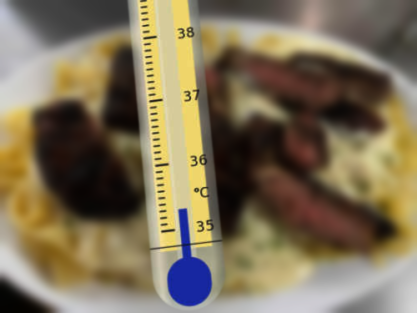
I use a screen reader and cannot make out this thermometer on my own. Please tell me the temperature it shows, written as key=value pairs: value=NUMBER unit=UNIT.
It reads value=35.3 unit=°C
